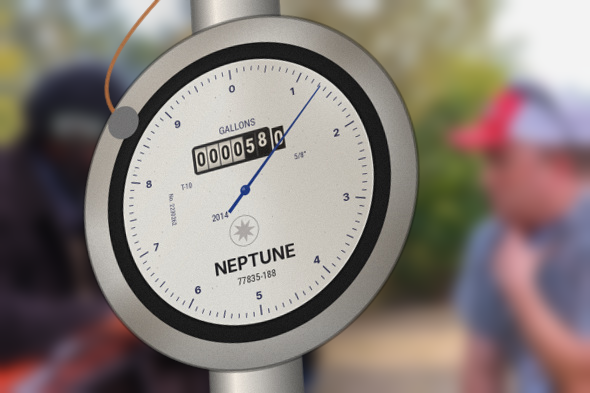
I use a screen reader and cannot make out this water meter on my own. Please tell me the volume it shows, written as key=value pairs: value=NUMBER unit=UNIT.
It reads value=581.3 unit=gal
